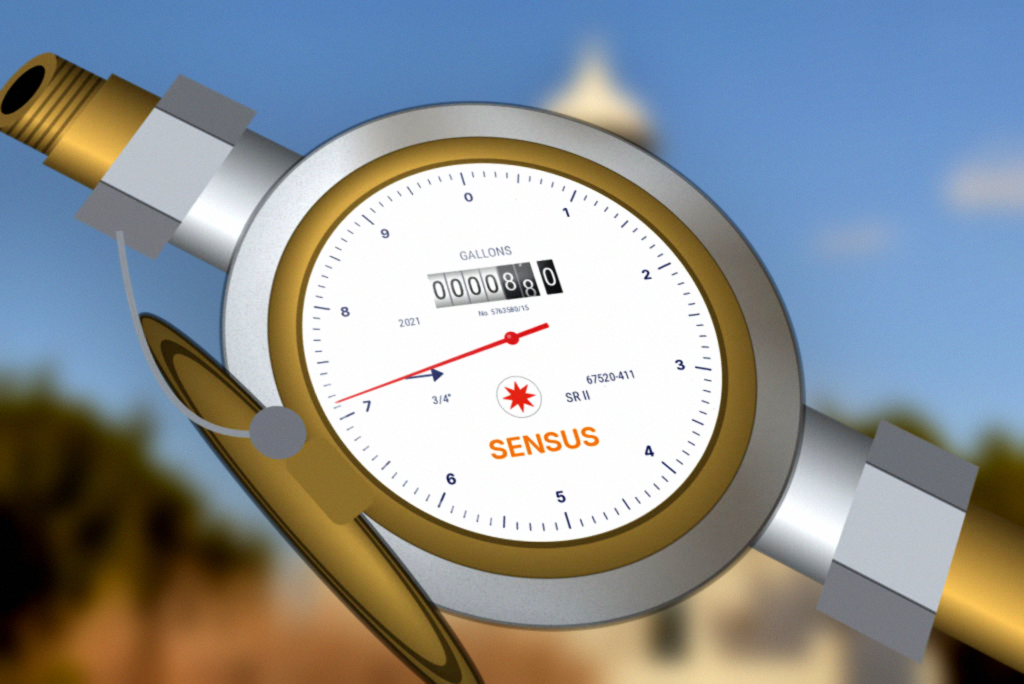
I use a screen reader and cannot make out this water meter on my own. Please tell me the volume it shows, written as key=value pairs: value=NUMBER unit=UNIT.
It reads value=877.1 unit=gal
